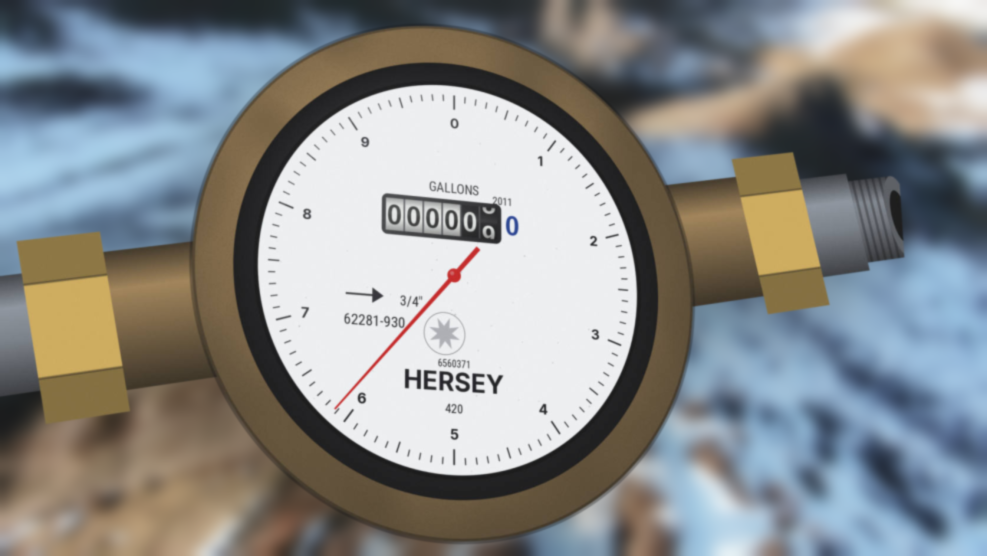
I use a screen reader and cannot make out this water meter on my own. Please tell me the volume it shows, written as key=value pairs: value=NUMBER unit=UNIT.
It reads value=86.1 unit=gal
